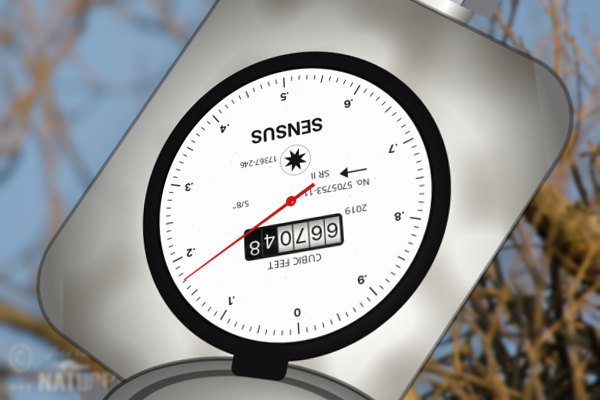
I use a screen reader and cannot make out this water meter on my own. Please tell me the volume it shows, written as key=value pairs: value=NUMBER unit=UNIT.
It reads value=667048.17 unit=ft³
